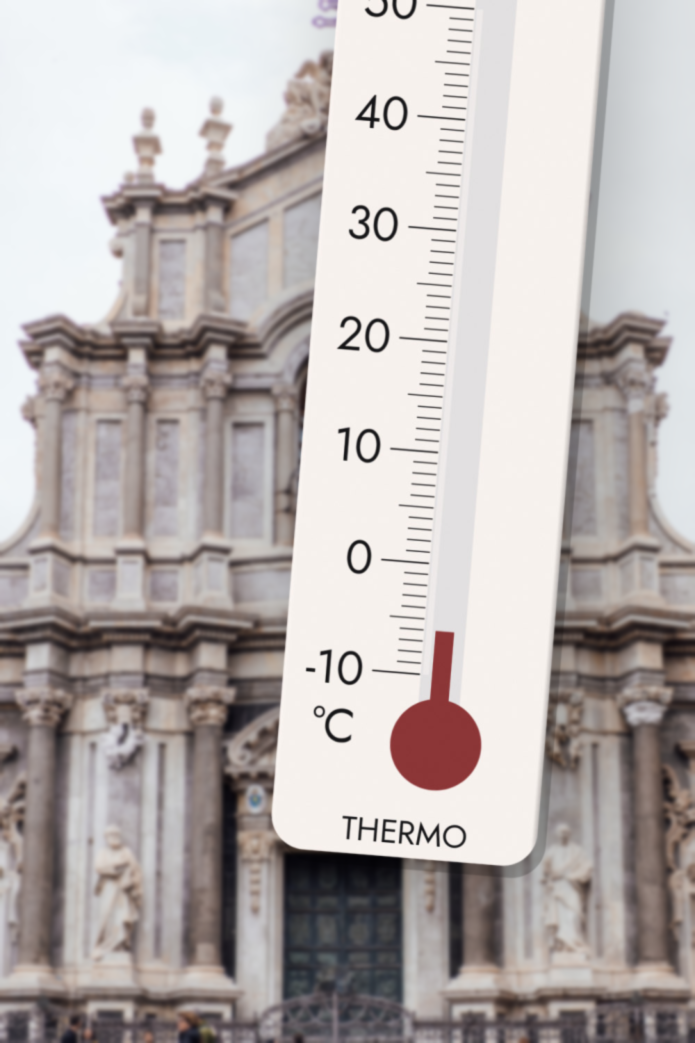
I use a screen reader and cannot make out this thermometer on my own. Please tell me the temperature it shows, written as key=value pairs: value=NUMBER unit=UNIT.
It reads value=-6 unit=°C
